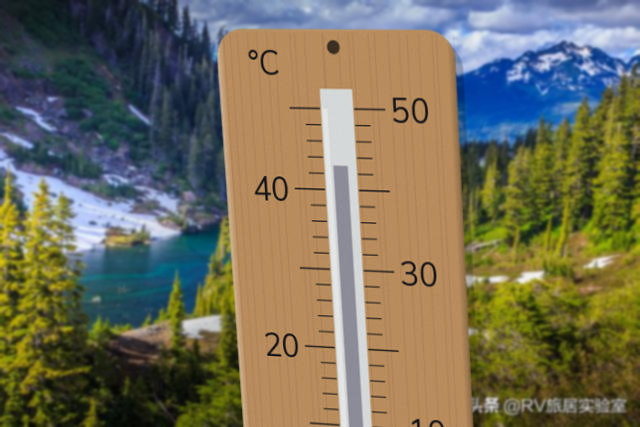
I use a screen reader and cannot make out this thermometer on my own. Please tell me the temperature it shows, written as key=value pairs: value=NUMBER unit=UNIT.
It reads value=43 unit=°C
